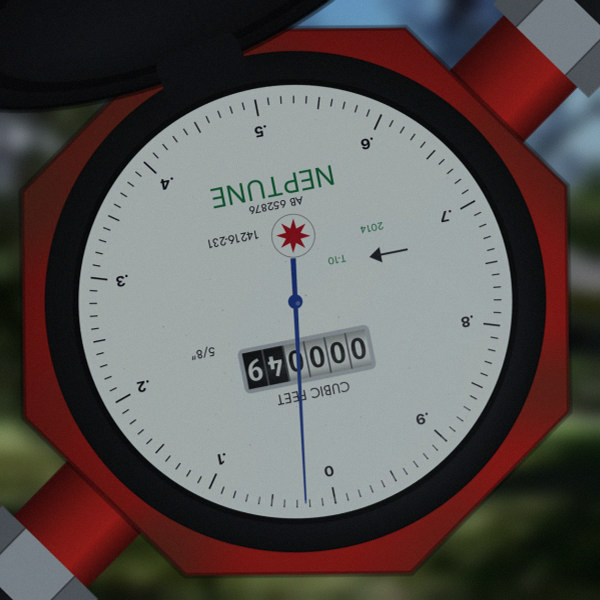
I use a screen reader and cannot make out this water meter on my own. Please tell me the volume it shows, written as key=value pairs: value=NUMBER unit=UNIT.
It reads value=49.02 unit=ft³
